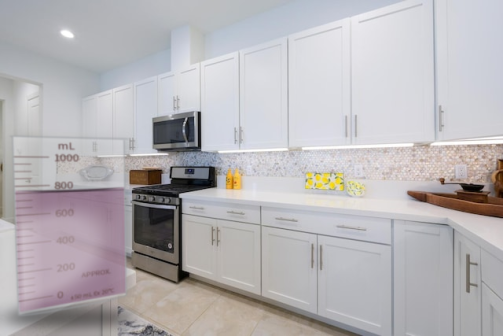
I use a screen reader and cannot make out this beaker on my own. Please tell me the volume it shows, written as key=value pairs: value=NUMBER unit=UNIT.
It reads value=750 unit=mL
